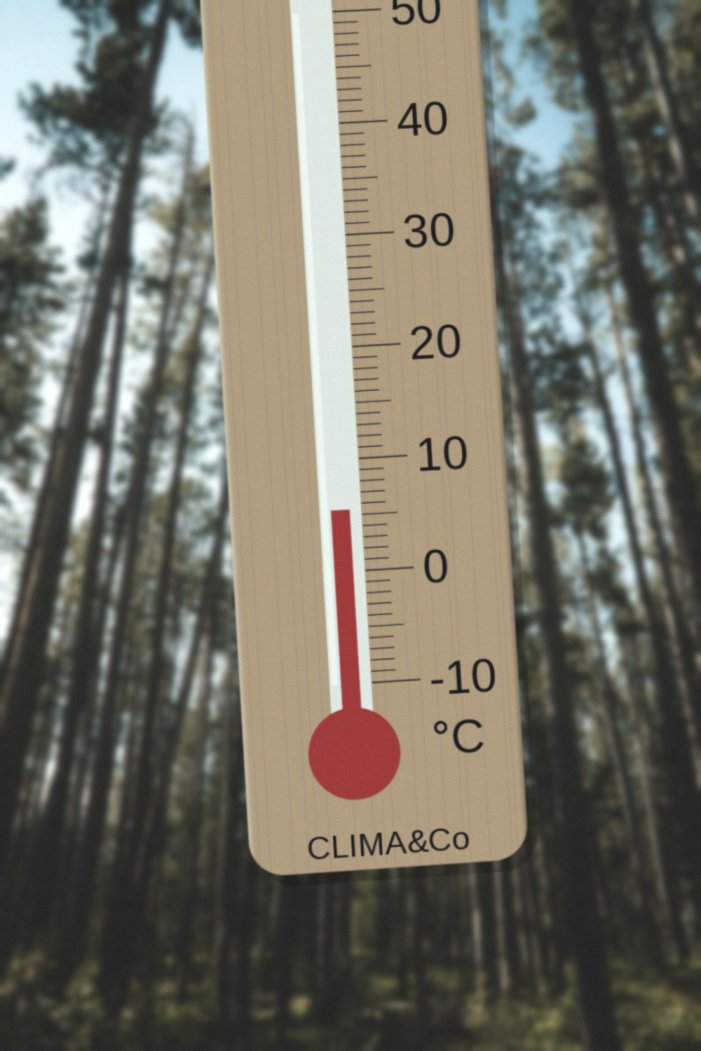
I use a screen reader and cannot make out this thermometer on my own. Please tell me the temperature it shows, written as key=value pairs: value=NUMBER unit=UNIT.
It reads value=5.5 unit=°C
